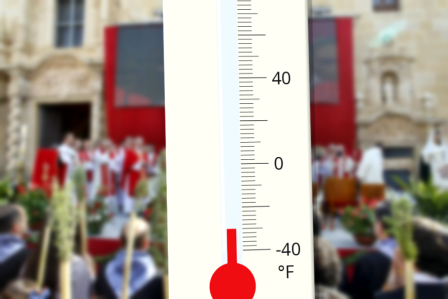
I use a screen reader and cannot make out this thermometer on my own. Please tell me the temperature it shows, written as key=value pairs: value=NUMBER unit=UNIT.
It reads value=-30 unit=°F
